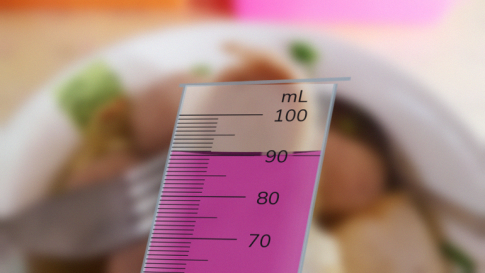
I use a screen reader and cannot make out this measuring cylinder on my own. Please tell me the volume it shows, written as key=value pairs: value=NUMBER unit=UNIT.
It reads value=90 unit=mL
